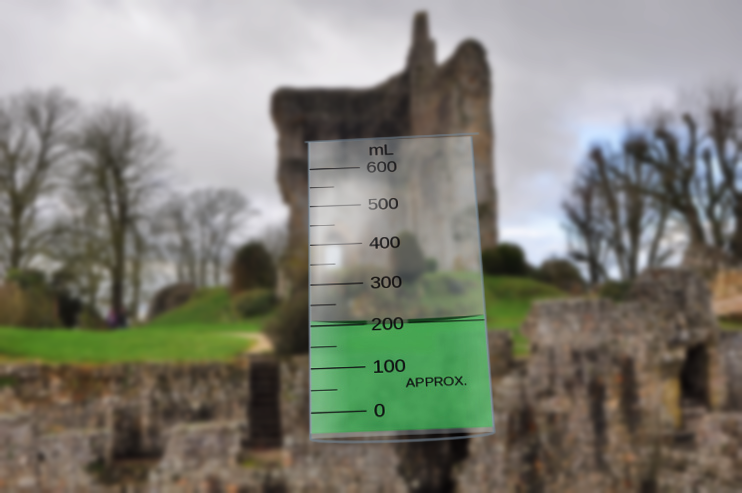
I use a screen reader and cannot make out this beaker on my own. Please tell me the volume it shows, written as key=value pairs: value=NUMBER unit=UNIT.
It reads value=200 unit=mL
